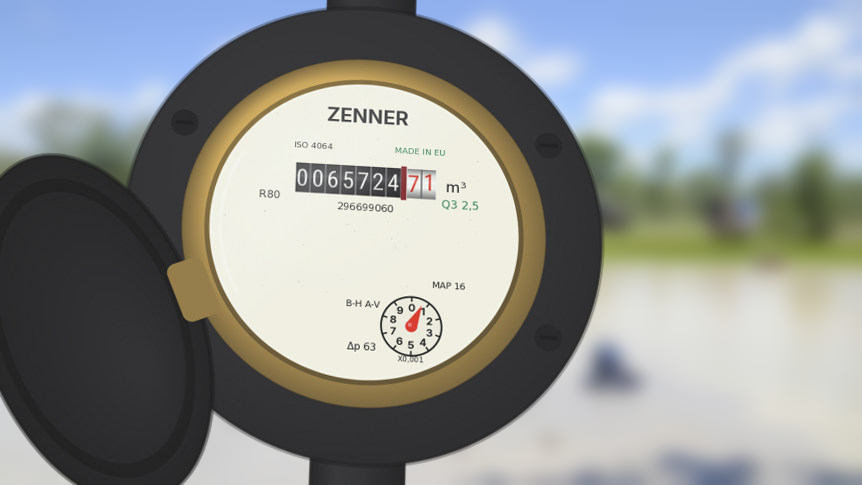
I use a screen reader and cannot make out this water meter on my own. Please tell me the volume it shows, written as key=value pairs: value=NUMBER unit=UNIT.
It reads value=65724.710 unit=m³
